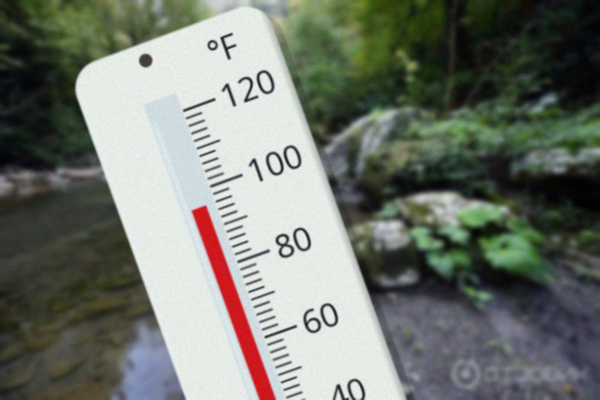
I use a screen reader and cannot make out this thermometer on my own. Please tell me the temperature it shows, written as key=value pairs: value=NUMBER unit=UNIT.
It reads value=96 unit=°F
